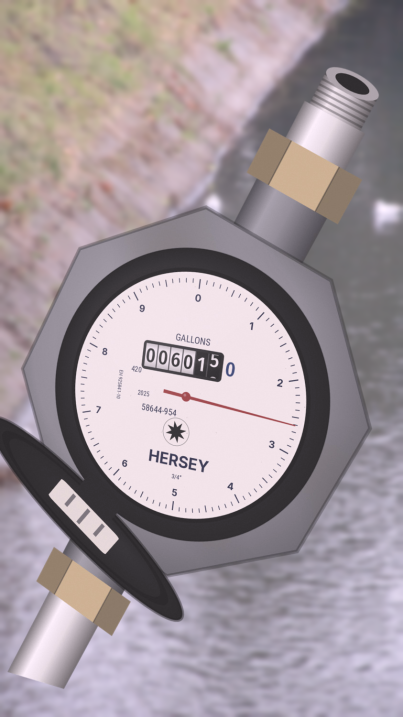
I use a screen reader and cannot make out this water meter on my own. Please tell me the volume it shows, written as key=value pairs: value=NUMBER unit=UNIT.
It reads value=60152.6 unit=gal
